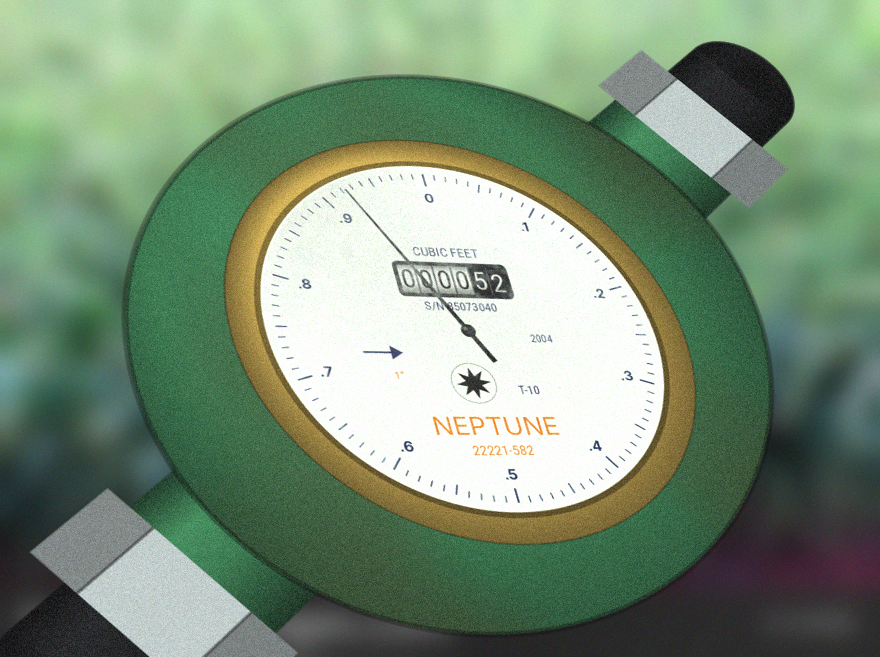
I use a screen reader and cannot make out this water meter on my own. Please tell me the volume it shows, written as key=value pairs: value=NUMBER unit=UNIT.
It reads value=51.92 unit=ft³
